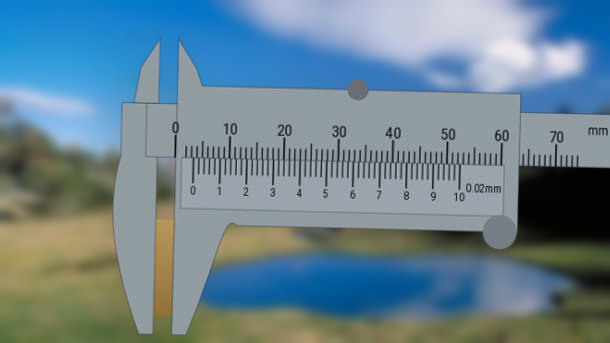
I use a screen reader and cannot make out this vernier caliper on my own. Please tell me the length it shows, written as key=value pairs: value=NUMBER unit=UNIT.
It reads value=3.4 unit=mm
